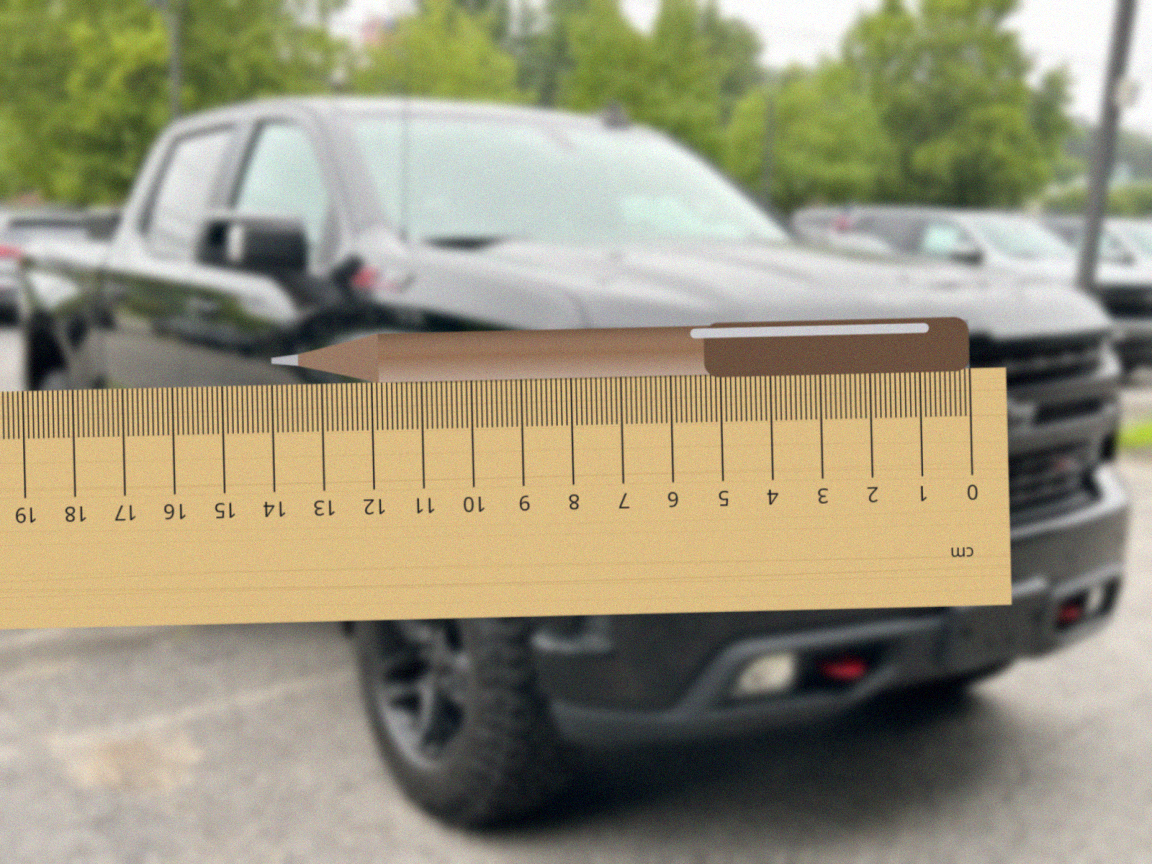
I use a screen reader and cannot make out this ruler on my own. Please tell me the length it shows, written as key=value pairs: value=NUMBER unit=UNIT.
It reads value=14 unit=cm
